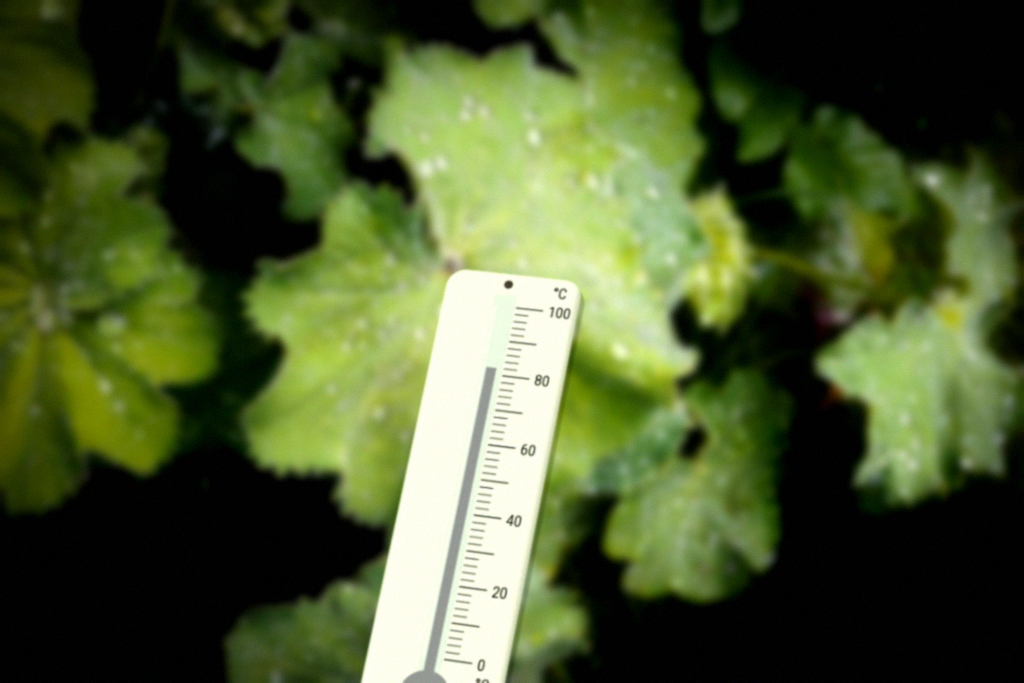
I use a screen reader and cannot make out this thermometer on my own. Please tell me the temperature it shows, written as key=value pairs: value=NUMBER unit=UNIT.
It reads value=82 unit=°C
